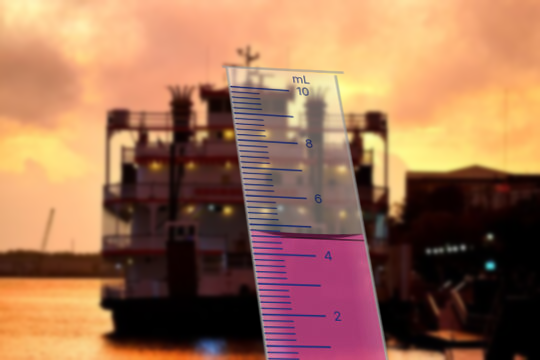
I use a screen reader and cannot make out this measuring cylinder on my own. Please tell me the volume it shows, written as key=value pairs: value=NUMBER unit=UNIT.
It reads value=4.6 unit=mL
